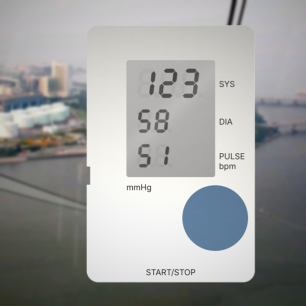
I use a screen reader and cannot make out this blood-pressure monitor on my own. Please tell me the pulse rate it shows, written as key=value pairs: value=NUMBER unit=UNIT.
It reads value=51 unit=bpm
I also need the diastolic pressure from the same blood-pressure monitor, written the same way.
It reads value=58 unit=mmHg
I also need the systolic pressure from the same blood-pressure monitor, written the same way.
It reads value=123 unit=mmHg
